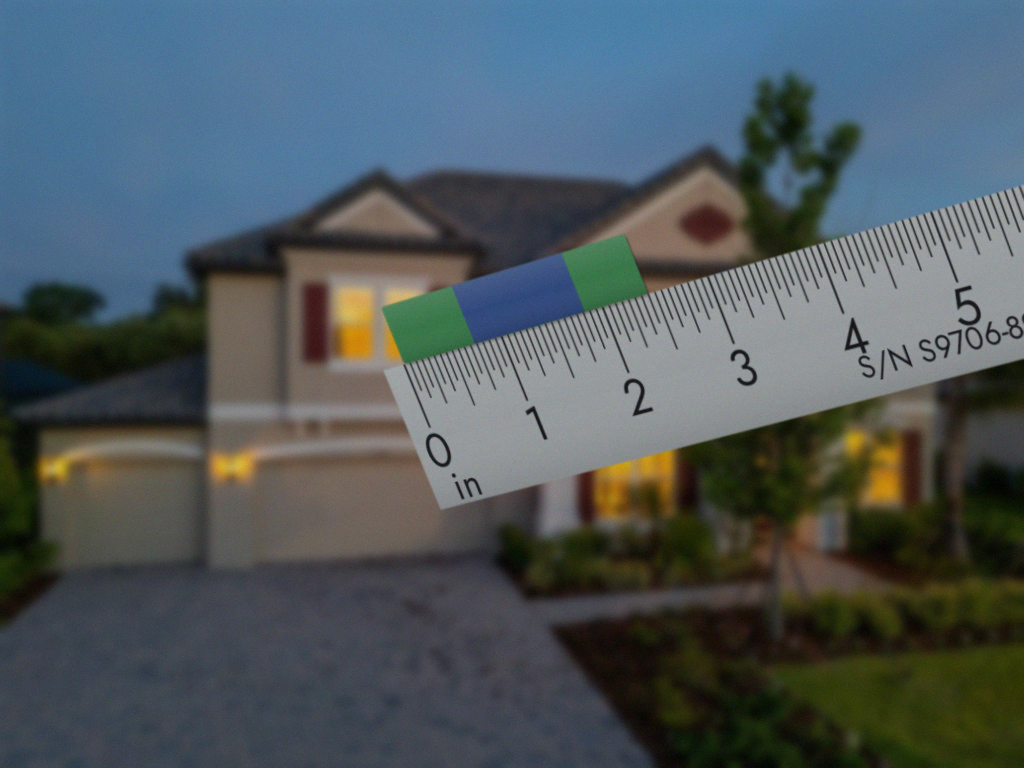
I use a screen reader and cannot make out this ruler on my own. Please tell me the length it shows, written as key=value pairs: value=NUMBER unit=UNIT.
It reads value=2.4375 unit=in
